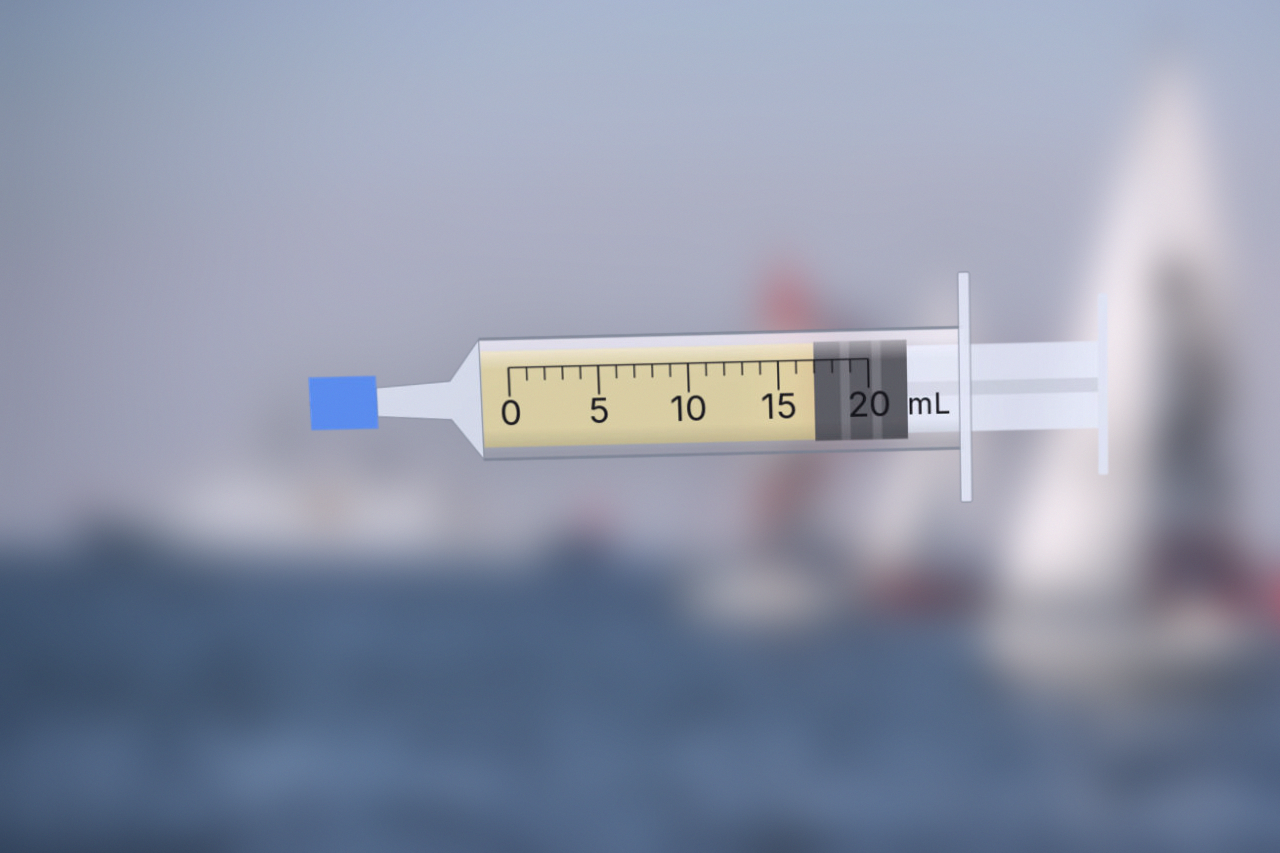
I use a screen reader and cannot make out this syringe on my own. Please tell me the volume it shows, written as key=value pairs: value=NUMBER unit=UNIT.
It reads value=17 unit=mL
